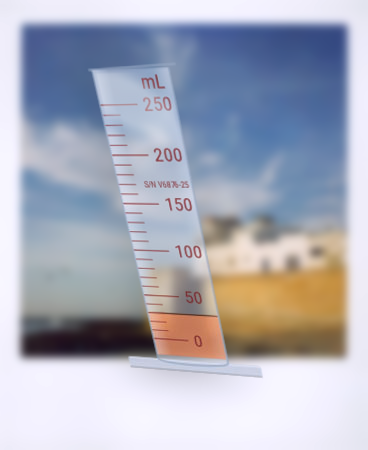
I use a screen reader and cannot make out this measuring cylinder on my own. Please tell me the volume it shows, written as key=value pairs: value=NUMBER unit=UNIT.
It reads value=30 unit=mL
